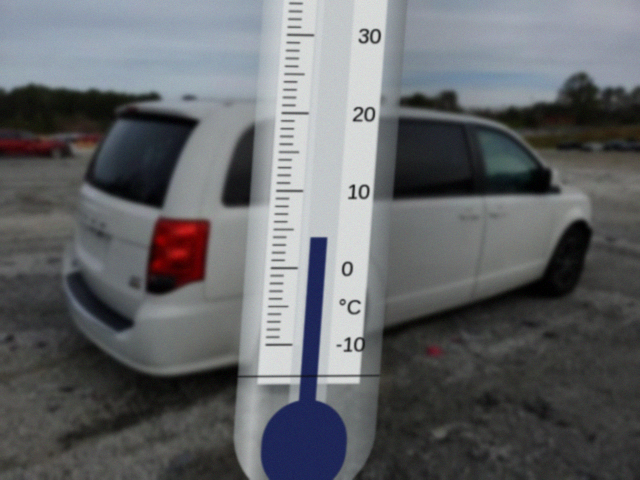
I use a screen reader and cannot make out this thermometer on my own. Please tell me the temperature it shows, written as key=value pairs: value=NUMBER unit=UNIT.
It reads value=4 unit=°C
